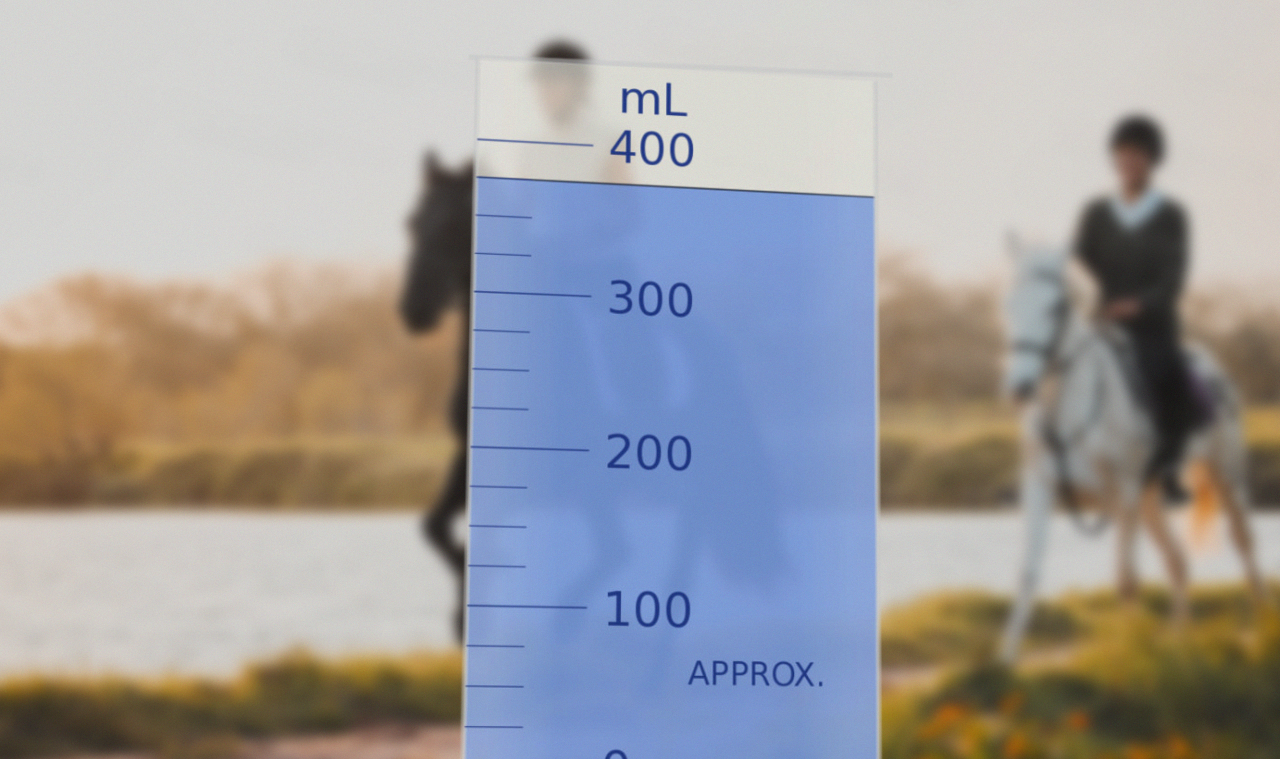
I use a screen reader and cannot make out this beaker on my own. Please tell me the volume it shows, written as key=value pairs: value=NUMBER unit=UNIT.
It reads value=375 unit=mL
